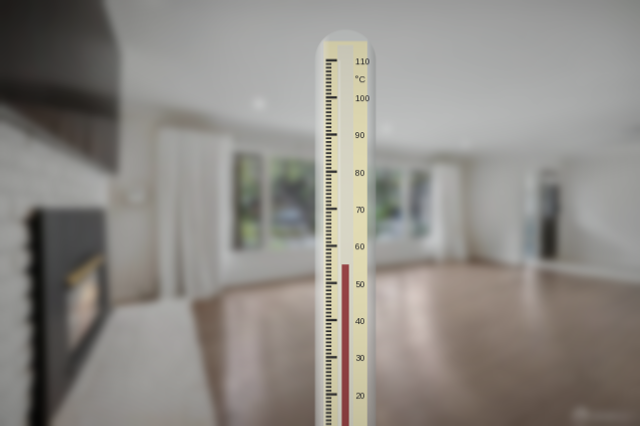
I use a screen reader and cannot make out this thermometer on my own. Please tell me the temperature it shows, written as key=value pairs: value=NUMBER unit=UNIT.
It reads value=55 unit=°C
